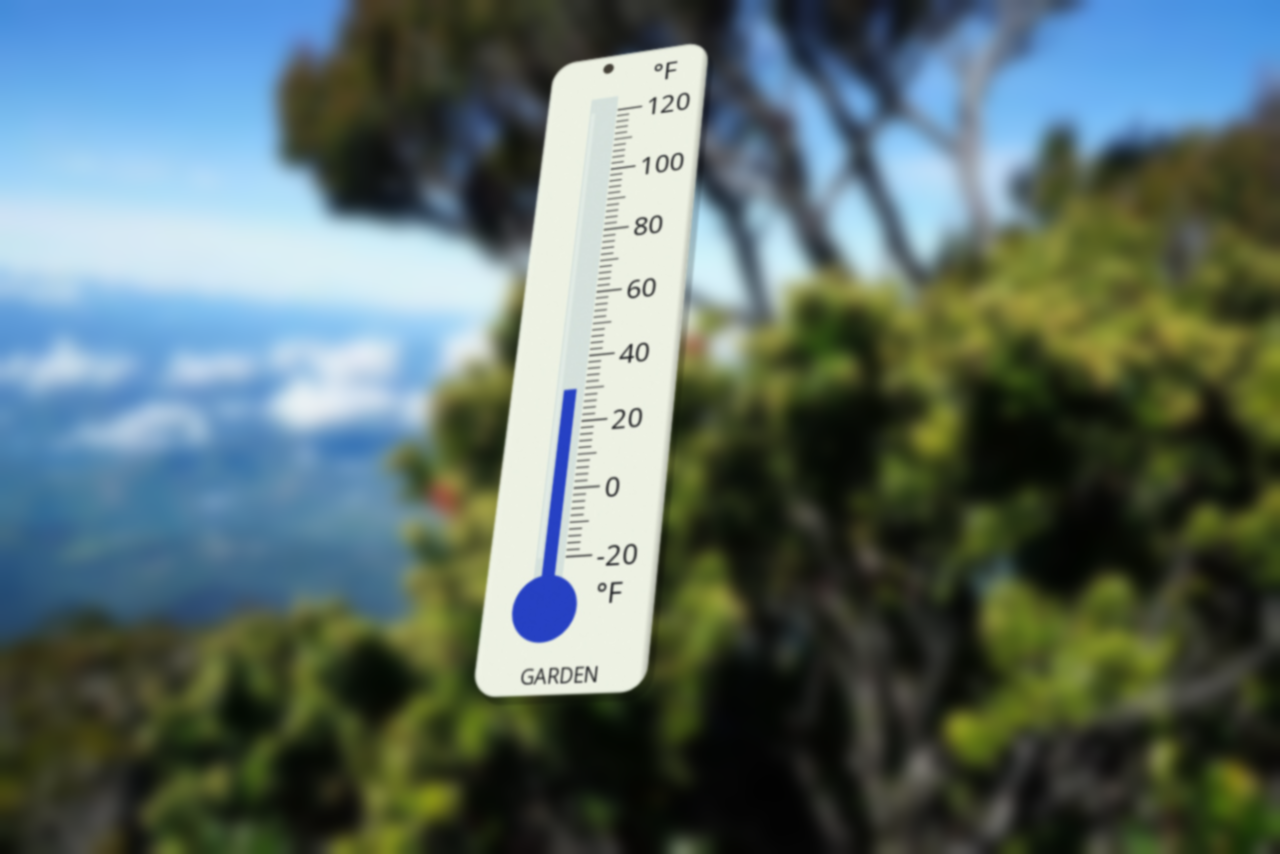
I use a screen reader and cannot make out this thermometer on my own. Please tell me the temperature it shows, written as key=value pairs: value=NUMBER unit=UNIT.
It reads value=30 unit=°F
